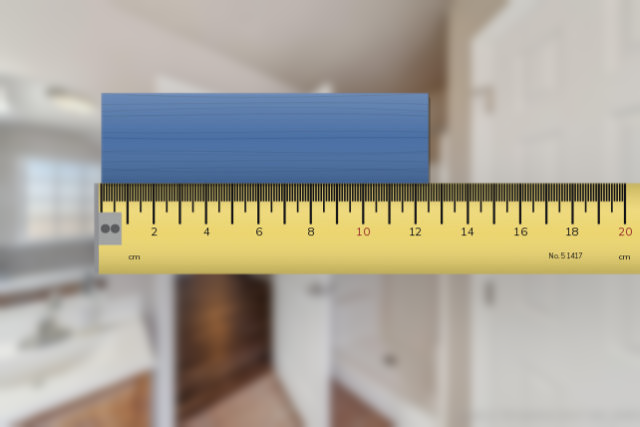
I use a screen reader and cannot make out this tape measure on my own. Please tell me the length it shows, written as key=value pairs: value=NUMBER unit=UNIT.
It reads value=12.5 unit=cm
